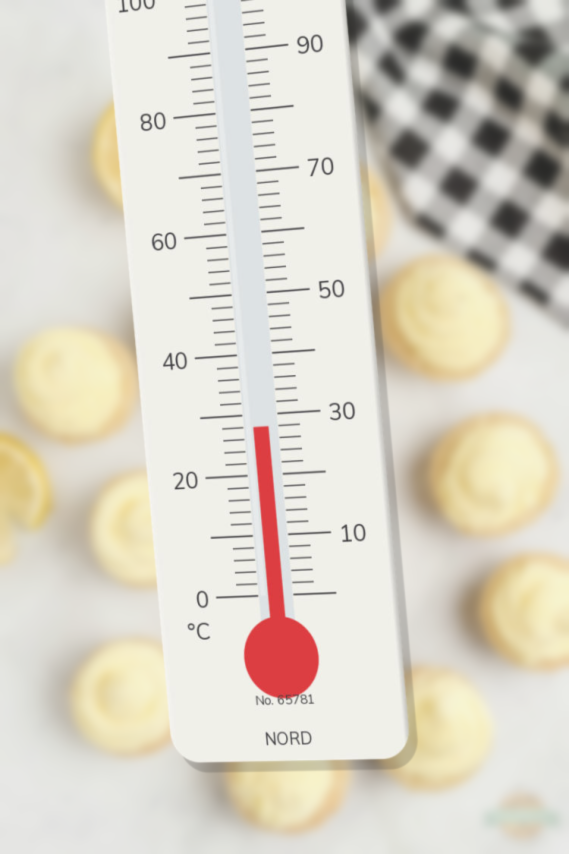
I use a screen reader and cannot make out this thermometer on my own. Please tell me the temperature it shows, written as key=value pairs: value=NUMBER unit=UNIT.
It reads value=28 unit=°C
